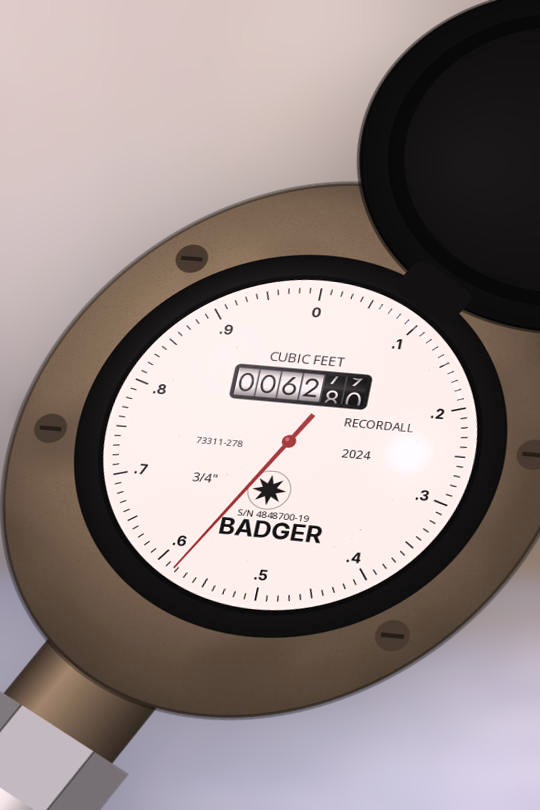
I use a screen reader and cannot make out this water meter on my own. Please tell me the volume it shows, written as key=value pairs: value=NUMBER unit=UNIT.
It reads value=6279.58 unit=ft³
